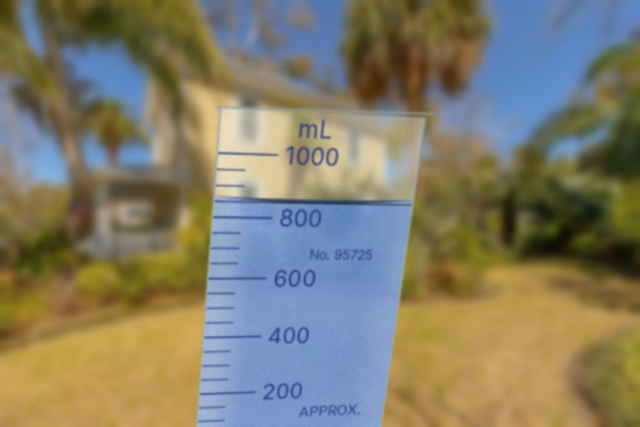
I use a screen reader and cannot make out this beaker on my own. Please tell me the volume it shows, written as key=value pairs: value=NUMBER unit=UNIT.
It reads value=850 unit=mL
